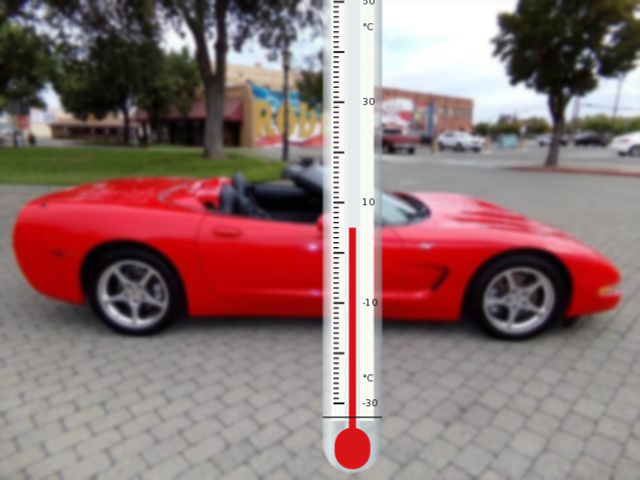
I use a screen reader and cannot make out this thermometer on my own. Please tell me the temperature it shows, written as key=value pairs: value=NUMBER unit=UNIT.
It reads value=5 unit=°C
